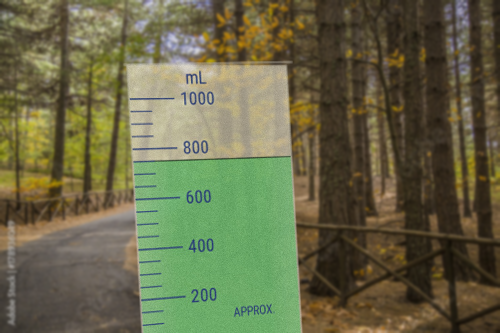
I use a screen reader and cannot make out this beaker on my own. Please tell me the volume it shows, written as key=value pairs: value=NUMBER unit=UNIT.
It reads value=750 unit=mL
